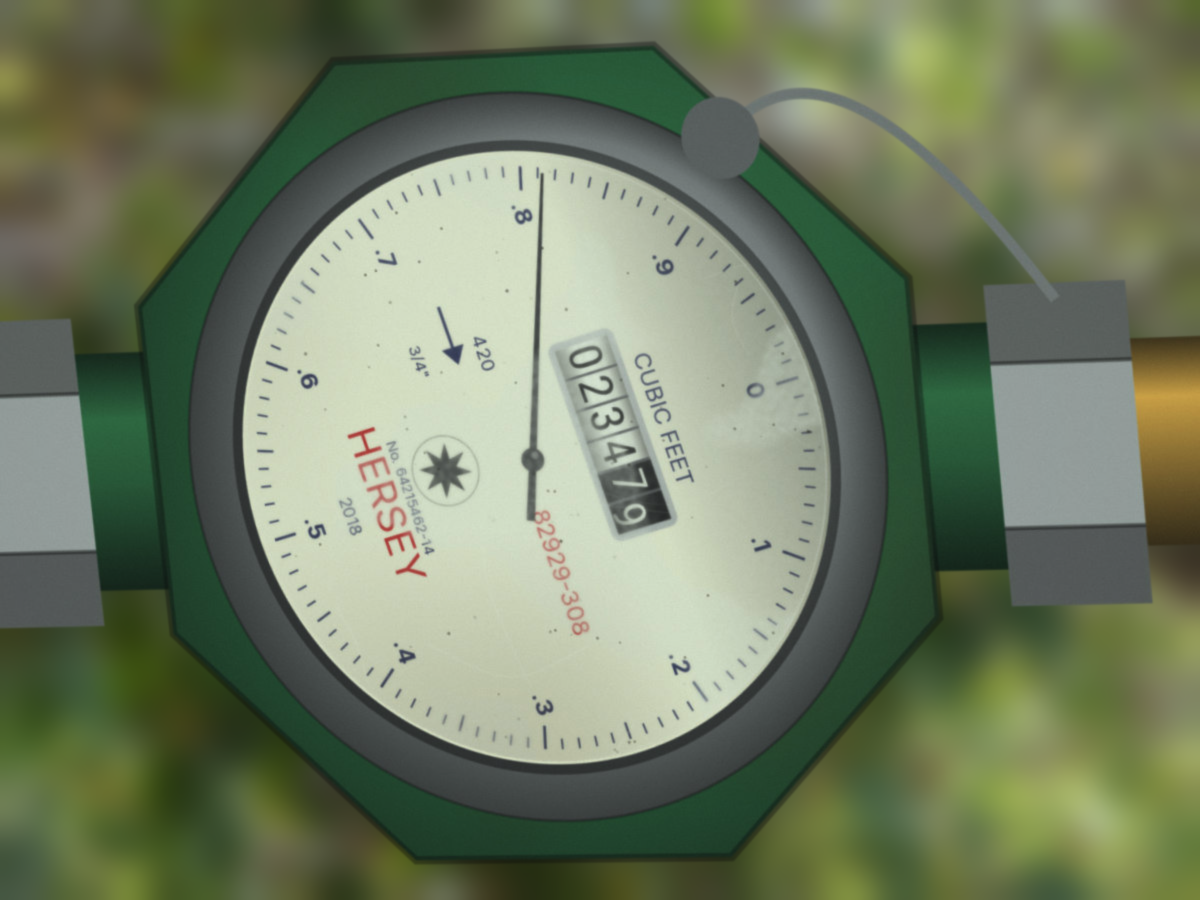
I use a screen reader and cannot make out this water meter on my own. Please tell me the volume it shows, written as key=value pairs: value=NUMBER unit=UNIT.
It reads value=23478.81 unit=ft³
